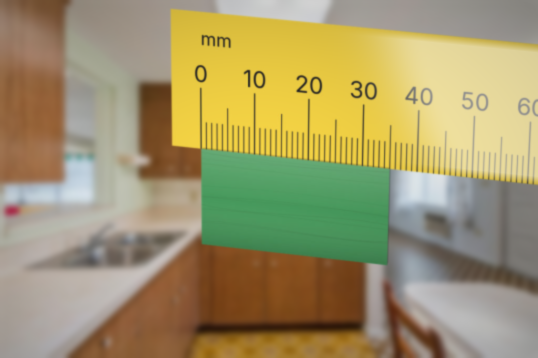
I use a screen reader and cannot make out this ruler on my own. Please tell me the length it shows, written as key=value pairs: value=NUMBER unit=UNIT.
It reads value=35 unit=mm
